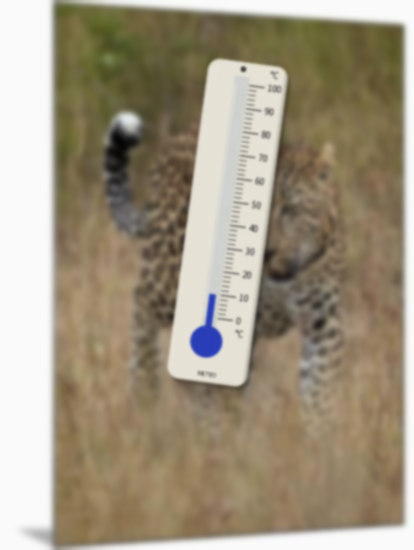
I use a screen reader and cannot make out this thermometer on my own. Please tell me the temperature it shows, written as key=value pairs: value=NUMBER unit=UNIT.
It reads value=10 unit=°C
